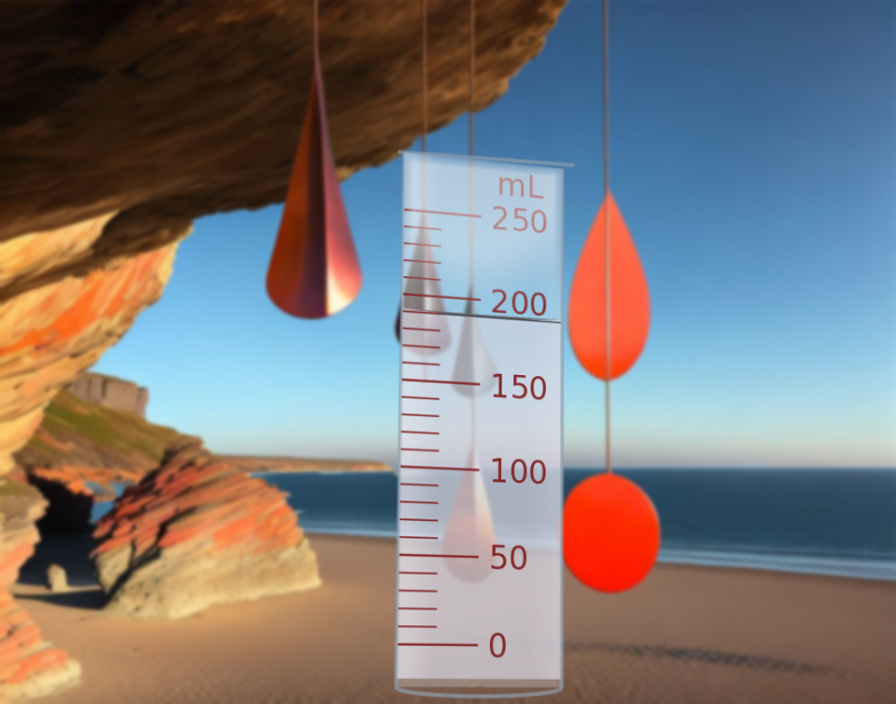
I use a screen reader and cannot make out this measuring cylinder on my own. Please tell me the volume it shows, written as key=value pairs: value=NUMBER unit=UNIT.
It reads value=190 unit=mL
